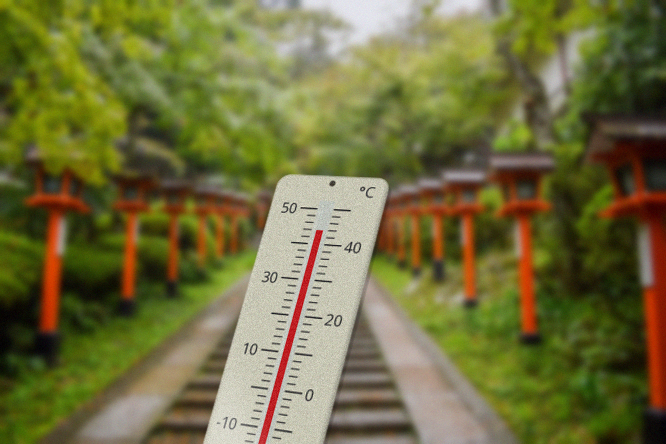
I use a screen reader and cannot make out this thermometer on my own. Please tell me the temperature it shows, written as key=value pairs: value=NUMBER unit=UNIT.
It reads value=44 unit=°C
